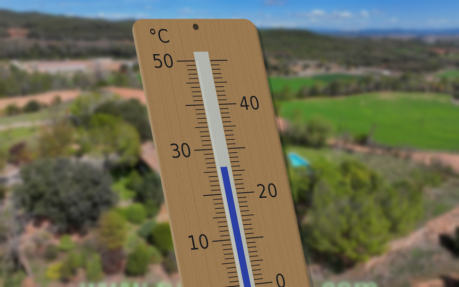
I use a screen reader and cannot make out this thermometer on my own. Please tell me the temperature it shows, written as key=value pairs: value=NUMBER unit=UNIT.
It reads value=26 unit=°C
